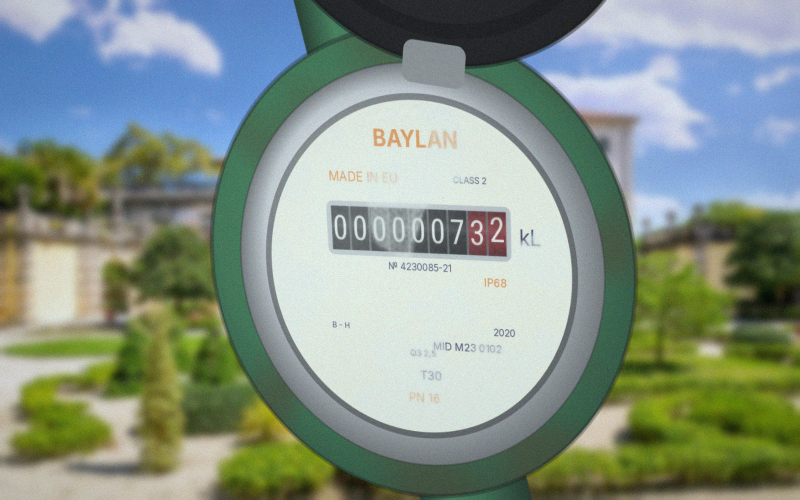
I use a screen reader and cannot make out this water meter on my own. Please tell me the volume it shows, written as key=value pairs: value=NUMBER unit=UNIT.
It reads value=7.32 unit=kL
